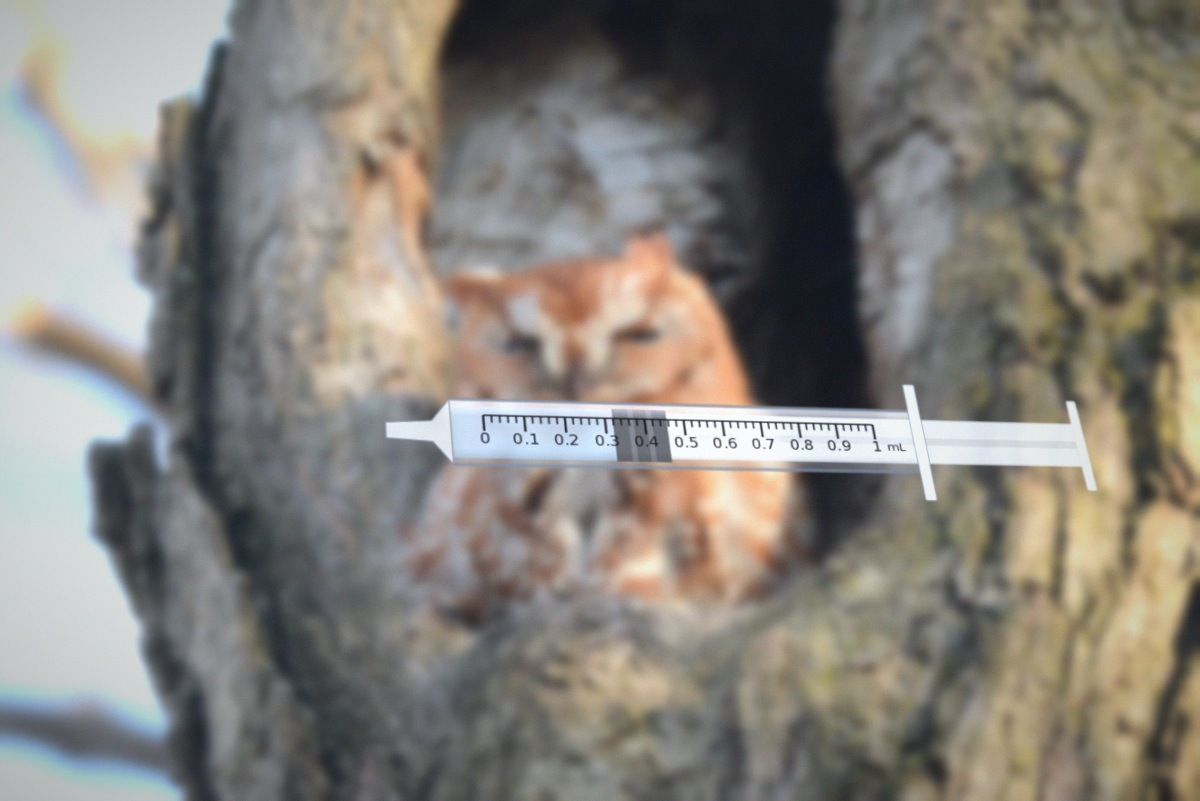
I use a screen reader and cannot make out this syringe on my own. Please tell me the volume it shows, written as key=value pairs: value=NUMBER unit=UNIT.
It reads value=0.32 unit=mL
